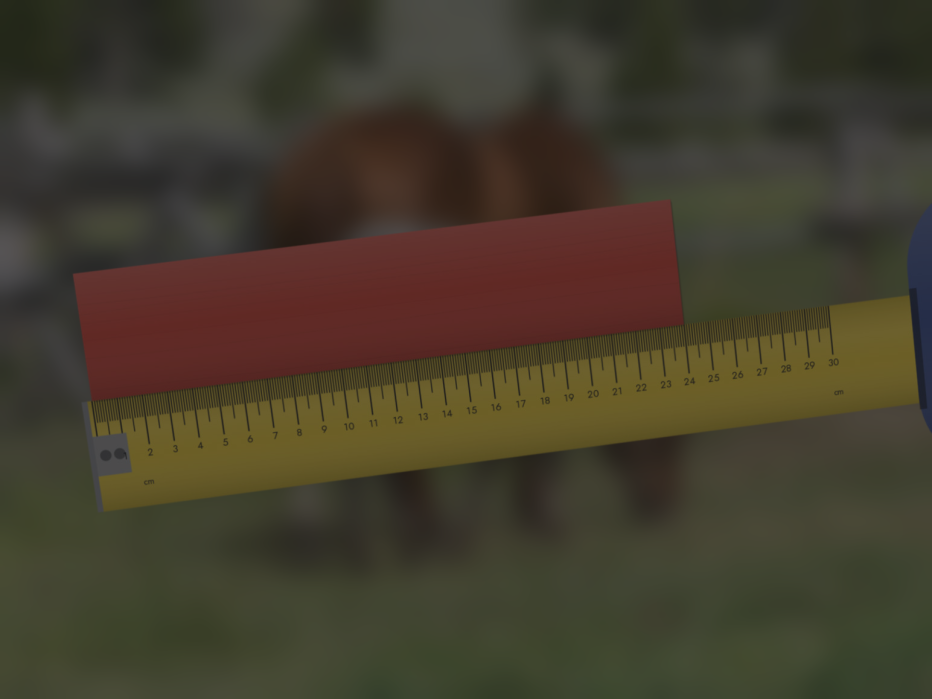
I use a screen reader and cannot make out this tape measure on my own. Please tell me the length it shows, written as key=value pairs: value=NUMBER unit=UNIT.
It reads value=24 unit=cm
